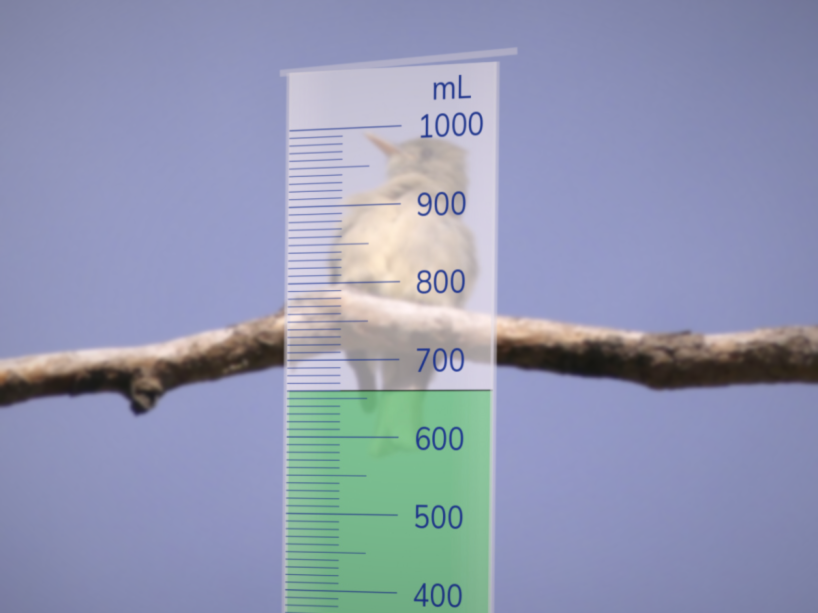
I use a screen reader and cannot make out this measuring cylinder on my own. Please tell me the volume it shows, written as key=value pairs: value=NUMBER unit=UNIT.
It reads value=660 unit=mL
